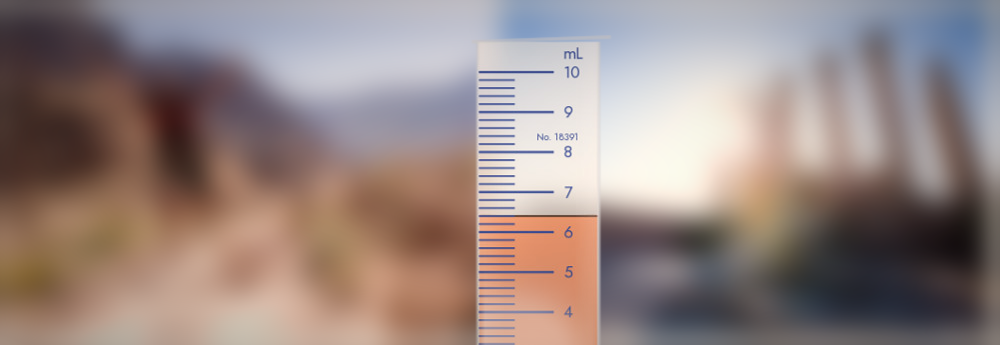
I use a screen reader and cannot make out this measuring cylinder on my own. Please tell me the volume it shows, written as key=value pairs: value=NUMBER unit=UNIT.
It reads value=6.4 unit=mL
